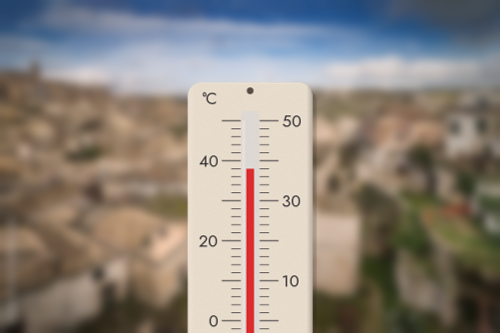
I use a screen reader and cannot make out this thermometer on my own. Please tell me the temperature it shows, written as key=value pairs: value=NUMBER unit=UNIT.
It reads value=38 unit=°C
